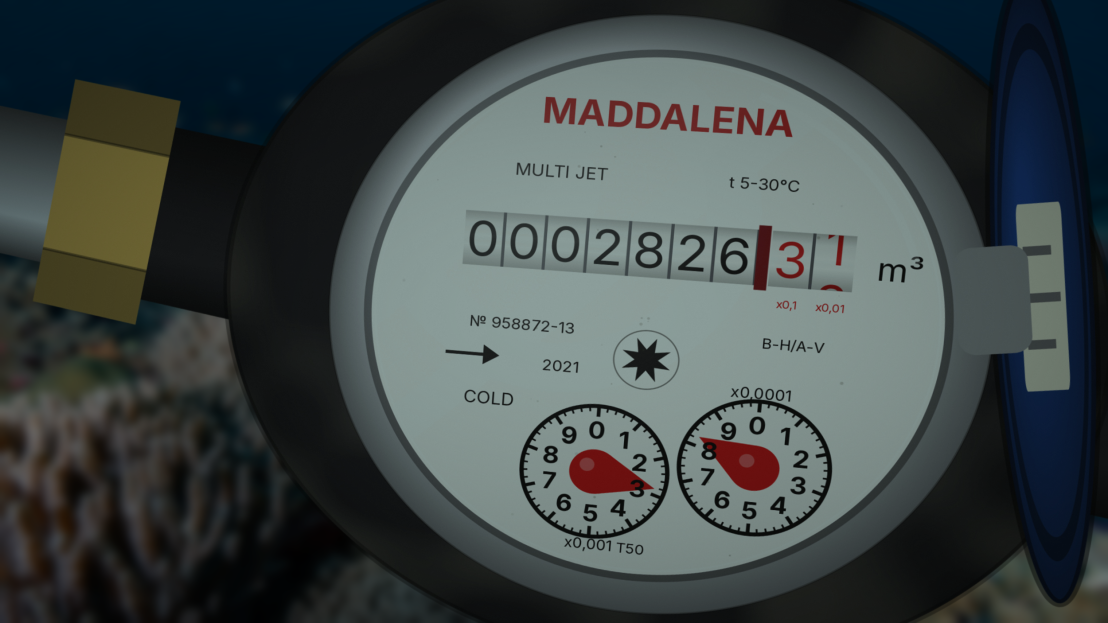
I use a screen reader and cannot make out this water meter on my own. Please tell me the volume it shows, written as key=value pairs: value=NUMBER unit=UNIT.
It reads value=2826.3128 unit=m³
